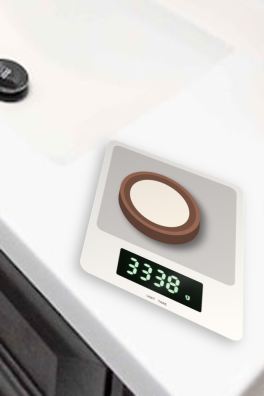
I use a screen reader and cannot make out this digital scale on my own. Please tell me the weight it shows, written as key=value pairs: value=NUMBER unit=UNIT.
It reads value=3338 unit=g
